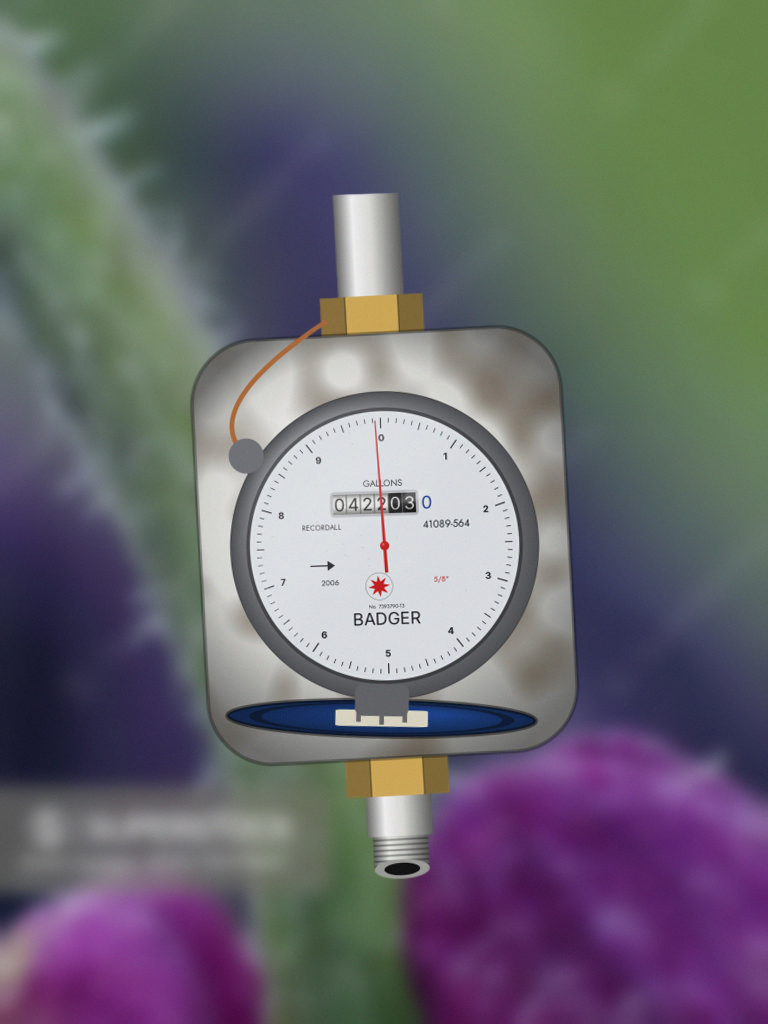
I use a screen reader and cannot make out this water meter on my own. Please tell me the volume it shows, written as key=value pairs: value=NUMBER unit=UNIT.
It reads value=422029.9 unit=gal
